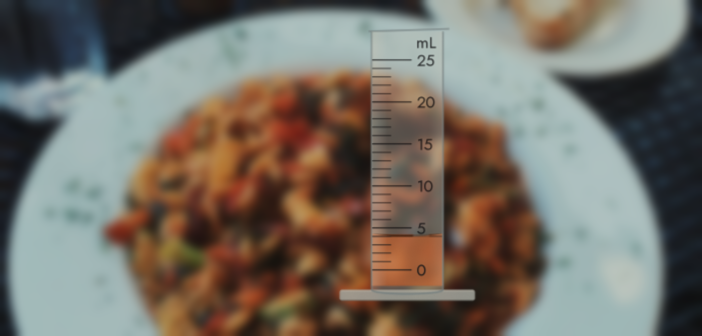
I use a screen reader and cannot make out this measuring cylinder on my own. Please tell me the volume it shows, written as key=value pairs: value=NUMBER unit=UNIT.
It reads value=4 unit=mL
